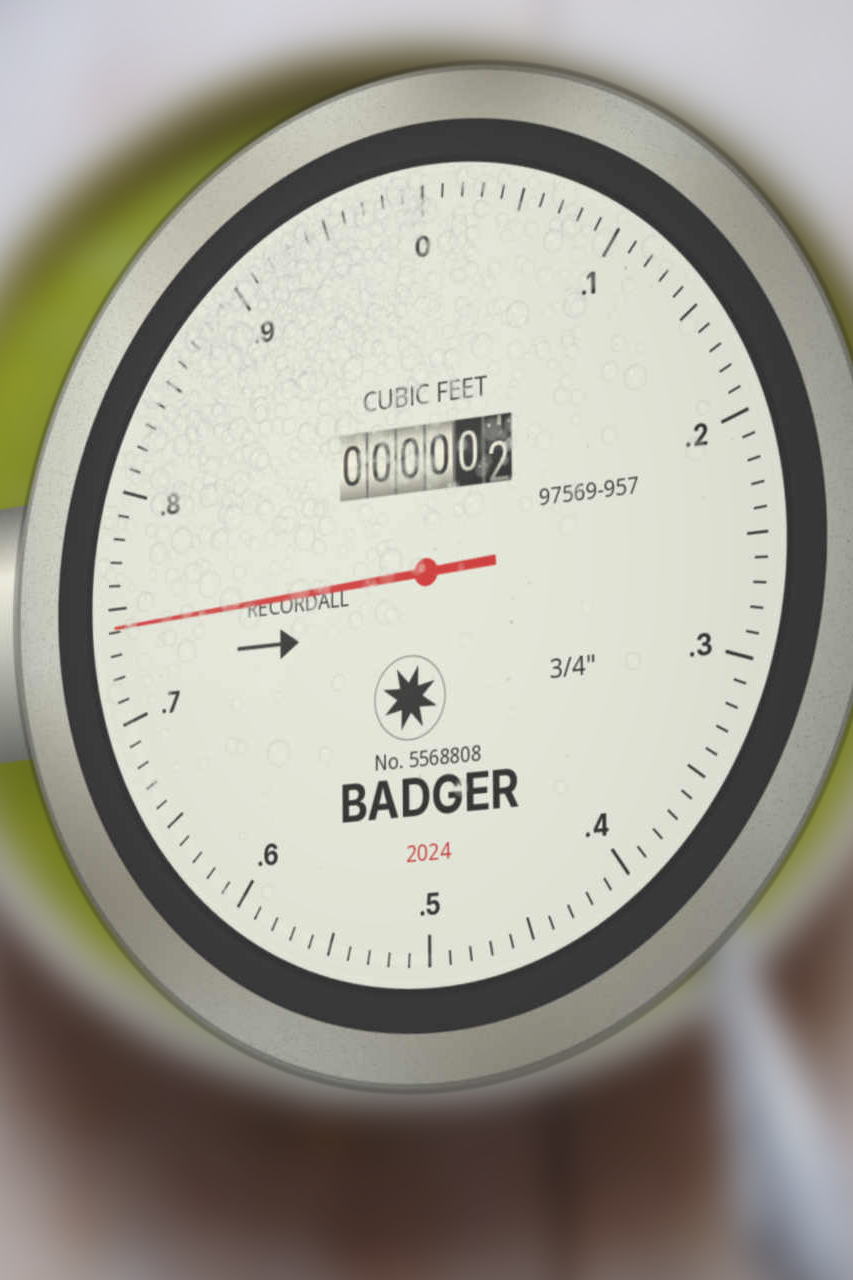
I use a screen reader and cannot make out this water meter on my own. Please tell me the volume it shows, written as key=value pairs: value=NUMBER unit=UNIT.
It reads value=1.74 unit=ft³
